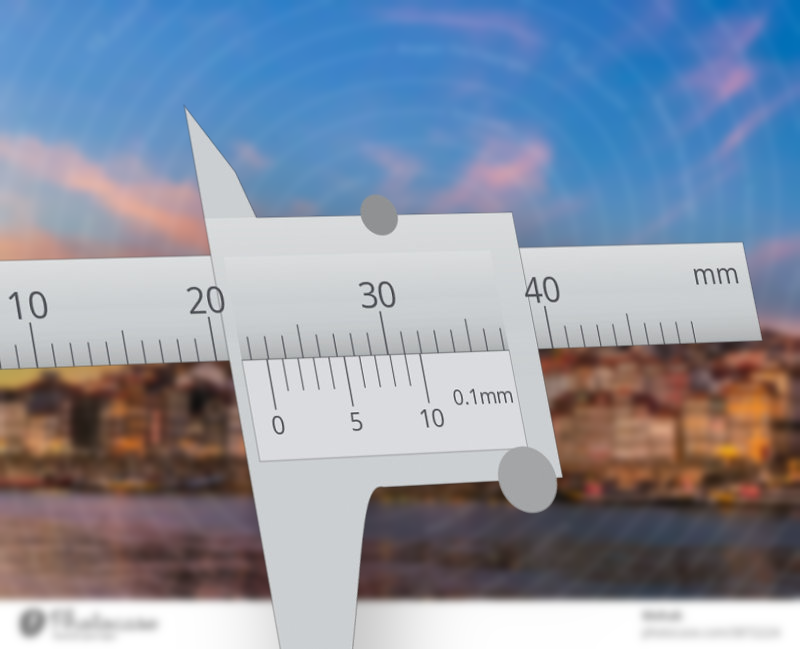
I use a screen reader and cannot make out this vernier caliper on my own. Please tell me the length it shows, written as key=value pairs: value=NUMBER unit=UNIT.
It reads value=22.9 unit=mm
